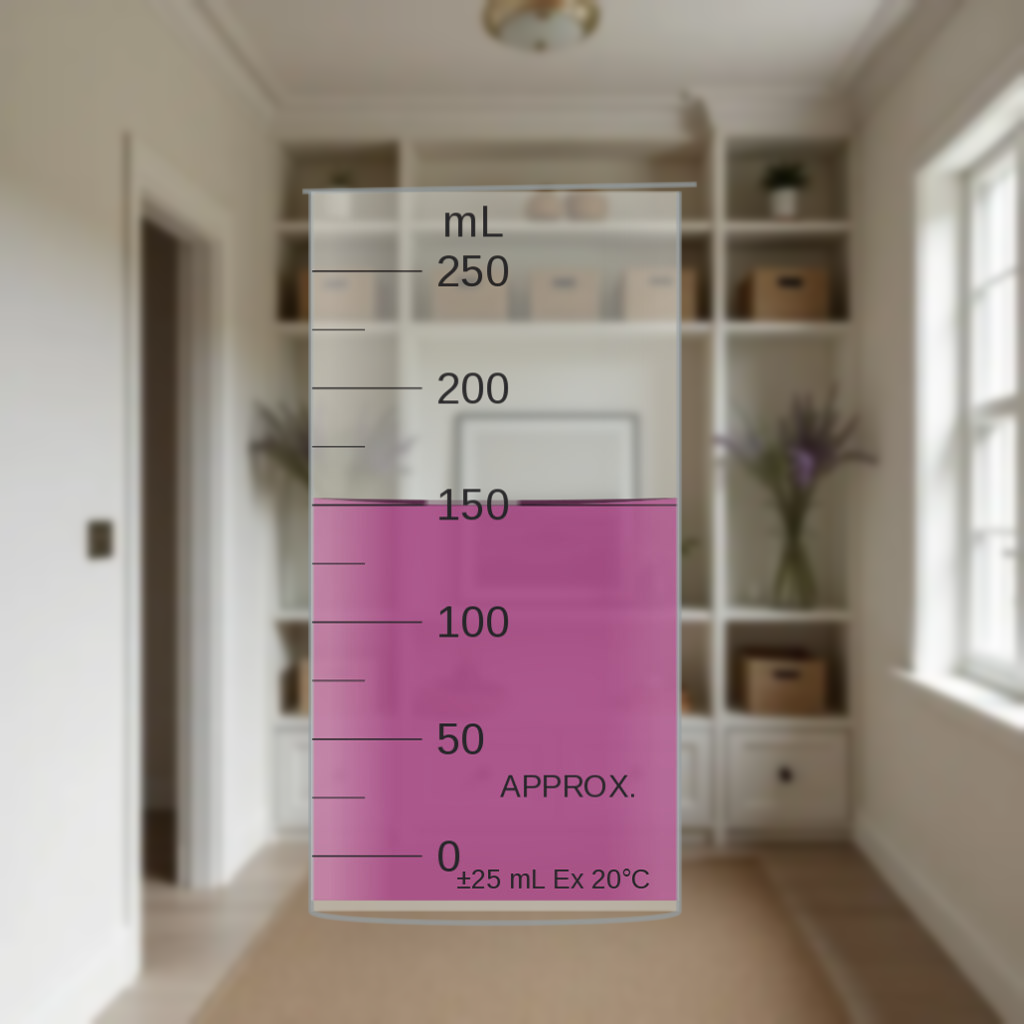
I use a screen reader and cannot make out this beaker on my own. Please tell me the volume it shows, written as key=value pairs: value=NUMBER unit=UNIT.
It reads value=150 unit=mL
